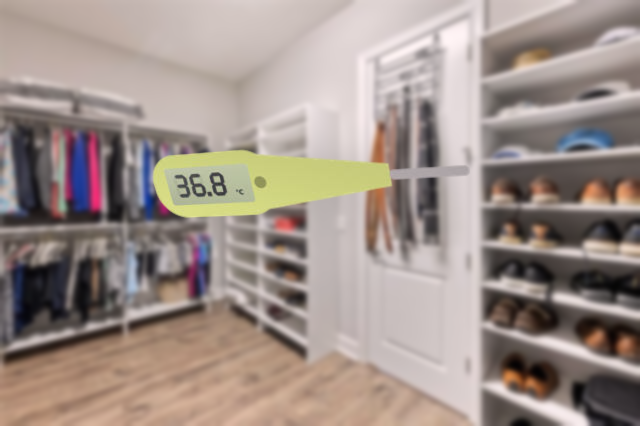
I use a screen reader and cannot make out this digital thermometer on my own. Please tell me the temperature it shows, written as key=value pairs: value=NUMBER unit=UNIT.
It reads value=36.8 unit=°C
